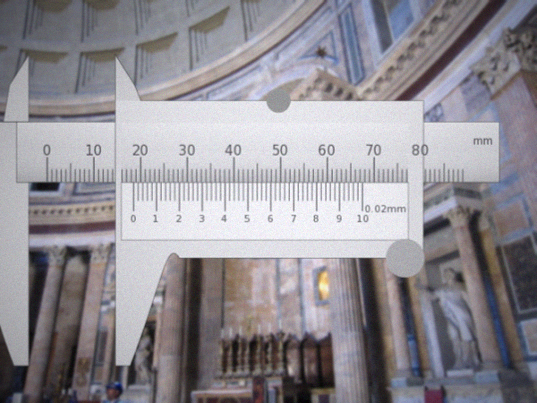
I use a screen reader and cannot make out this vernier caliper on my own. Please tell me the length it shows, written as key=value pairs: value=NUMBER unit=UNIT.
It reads value=18.5 unit=mm
